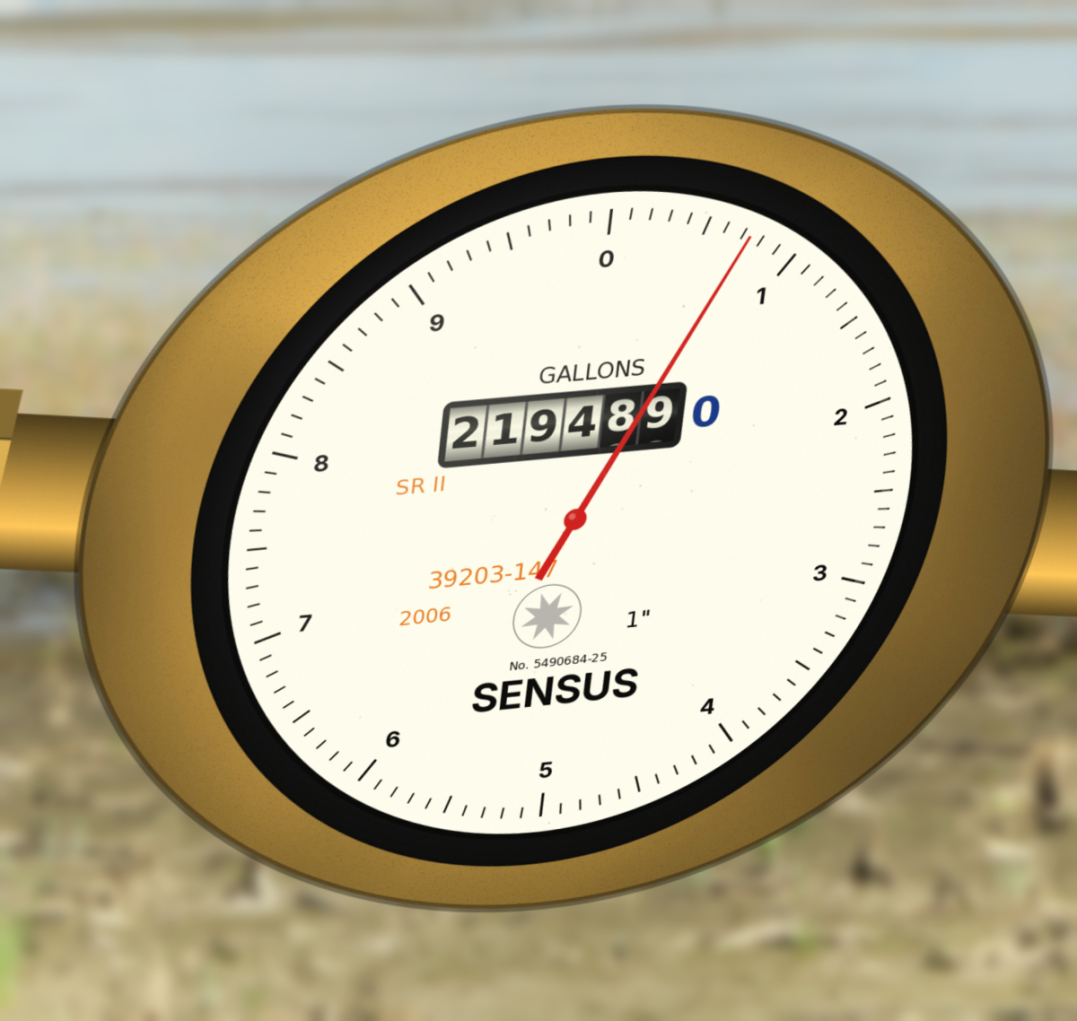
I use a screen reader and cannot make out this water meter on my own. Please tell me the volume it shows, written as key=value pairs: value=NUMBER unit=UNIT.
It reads value=2194890.7 unit=gal
